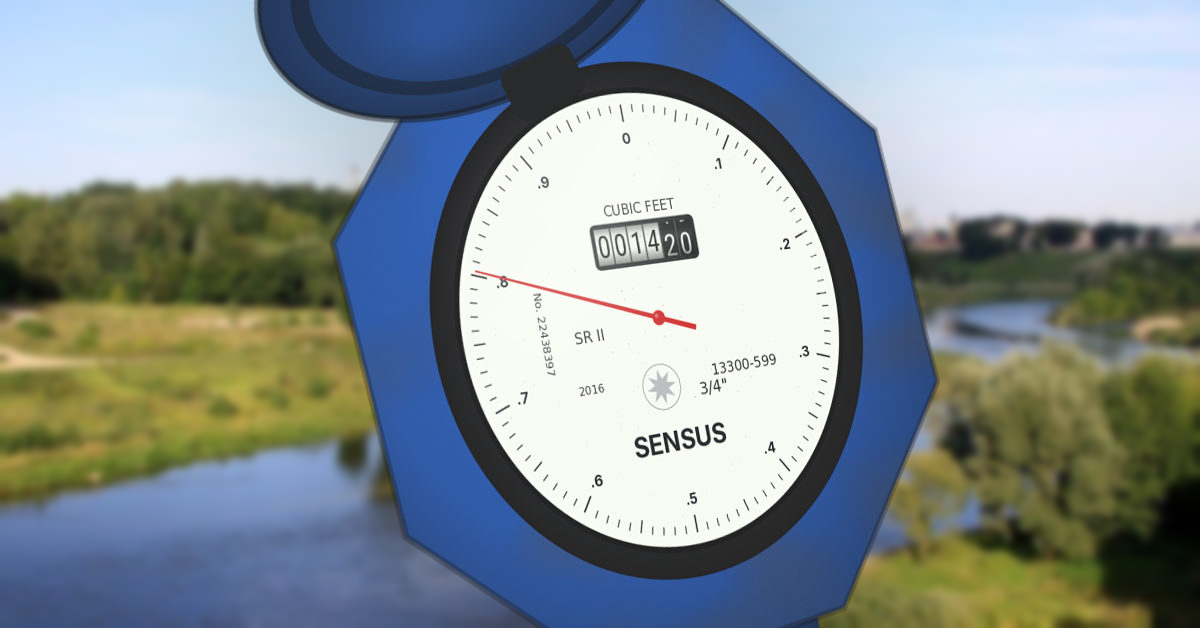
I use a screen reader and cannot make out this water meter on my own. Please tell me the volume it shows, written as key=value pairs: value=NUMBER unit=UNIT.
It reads value=1419.80 unit=ft³
